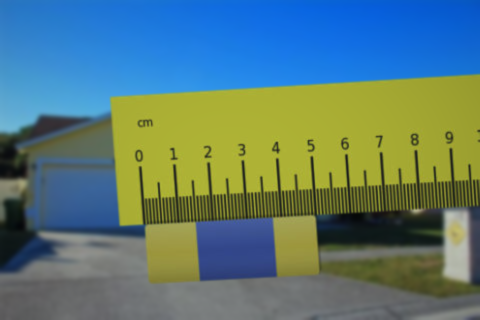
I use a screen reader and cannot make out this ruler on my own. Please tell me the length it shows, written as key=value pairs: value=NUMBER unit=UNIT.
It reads value=5 unit=cm
